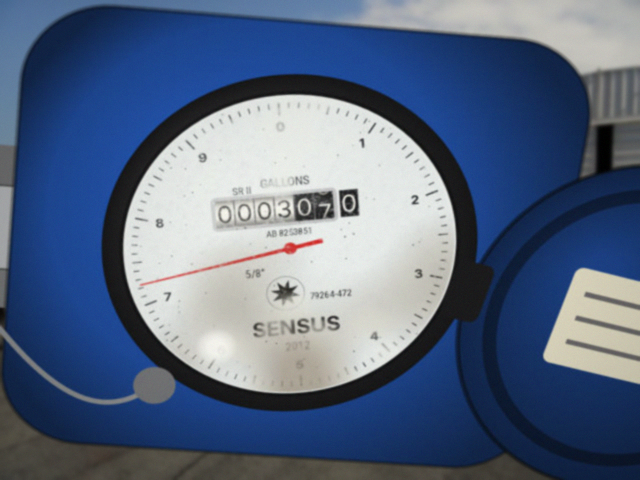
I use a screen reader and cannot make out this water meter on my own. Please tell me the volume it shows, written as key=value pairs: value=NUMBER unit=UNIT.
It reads value=3067.2 unit=gal
